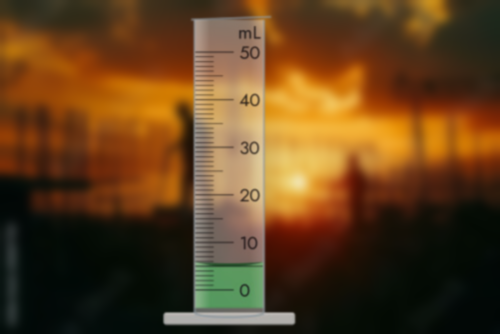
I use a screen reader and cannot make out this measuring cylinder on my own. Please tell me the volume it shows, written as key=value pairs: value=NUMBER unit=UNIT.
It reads value=5 unit=mL
